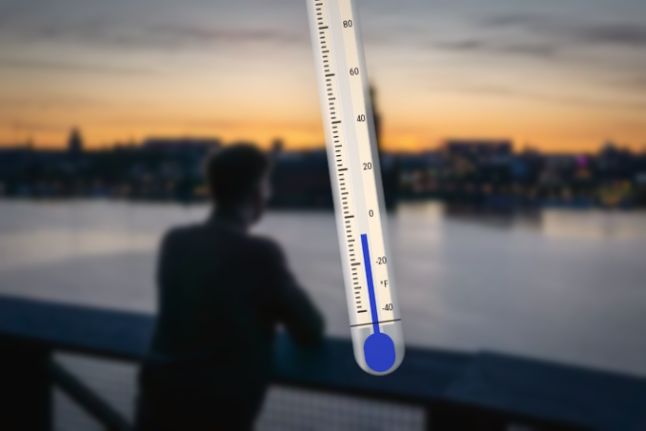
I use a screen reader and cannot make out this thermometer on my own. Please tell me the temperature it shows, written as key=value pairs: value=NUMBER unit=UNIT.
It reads value=-8 unit=°F
